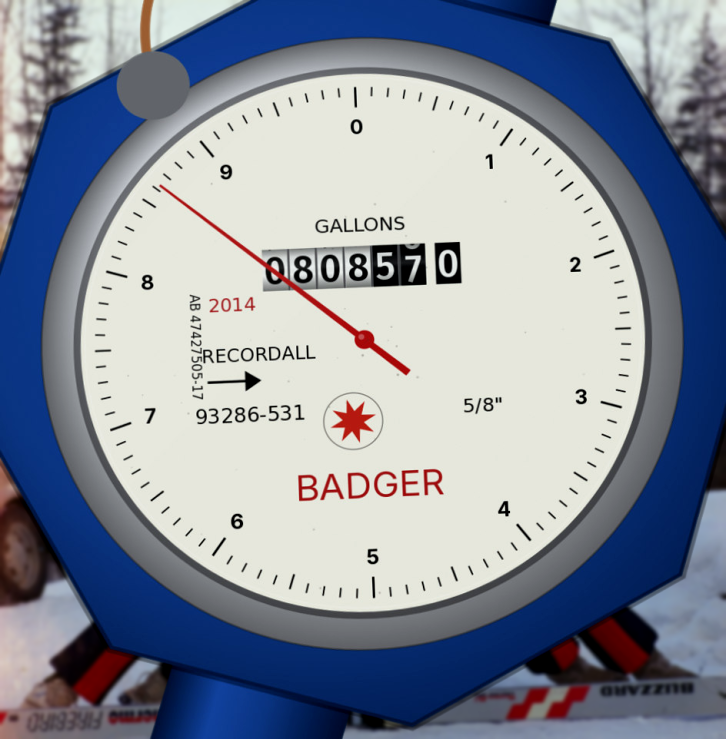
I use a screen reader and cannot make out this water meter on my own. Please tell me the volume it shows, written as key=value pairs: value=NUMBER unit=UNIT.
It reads value=808568.6 unit=gal
